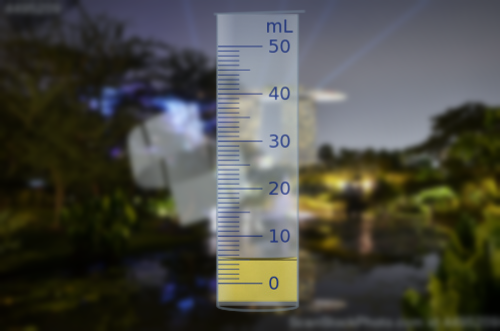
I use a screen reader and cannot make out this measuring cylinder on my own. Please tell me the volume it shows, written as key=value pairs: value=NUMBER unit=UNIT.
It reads value=5 unit=mL
